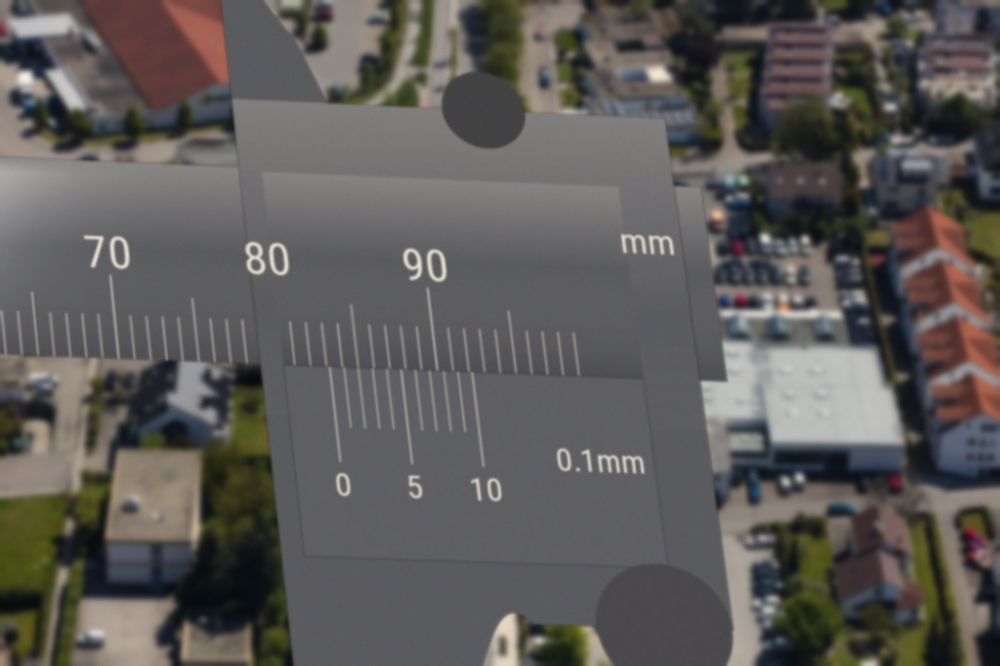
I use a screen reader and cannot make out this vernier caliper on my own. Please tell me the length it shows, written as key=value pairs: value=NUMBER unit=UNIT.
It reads value=83.2 unit=mm
